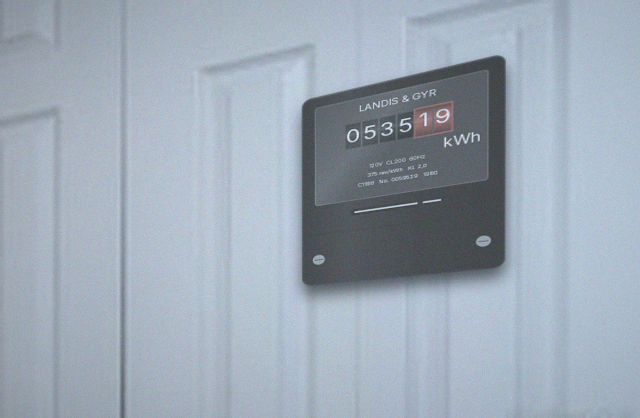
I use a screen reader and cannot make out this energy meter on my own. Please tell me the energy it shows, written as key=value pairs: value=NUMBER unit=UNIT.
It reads value=535.19 unit=kWh
